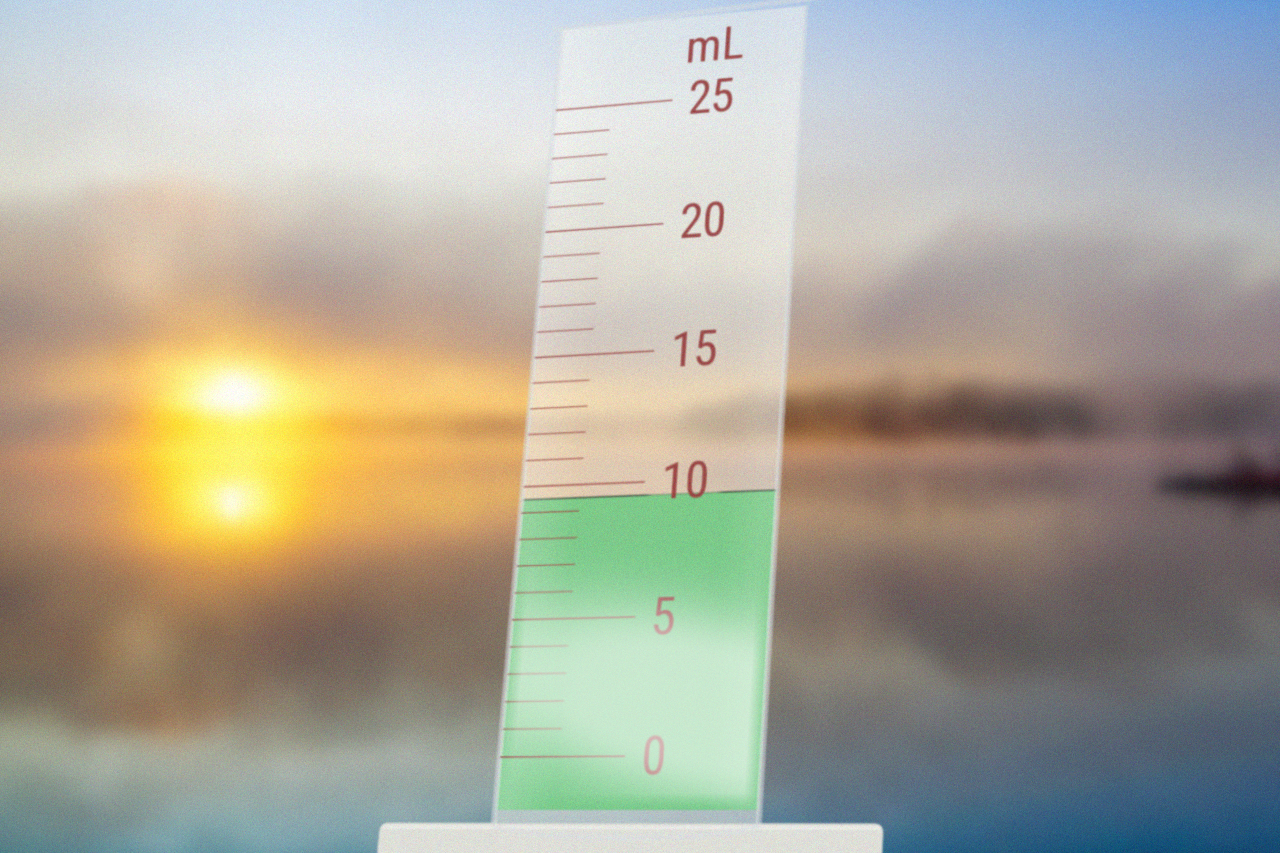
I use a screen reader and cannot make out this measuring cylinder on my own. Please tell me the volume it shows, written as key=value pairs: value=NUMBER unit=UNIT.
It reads value=9.5 unit=mL
